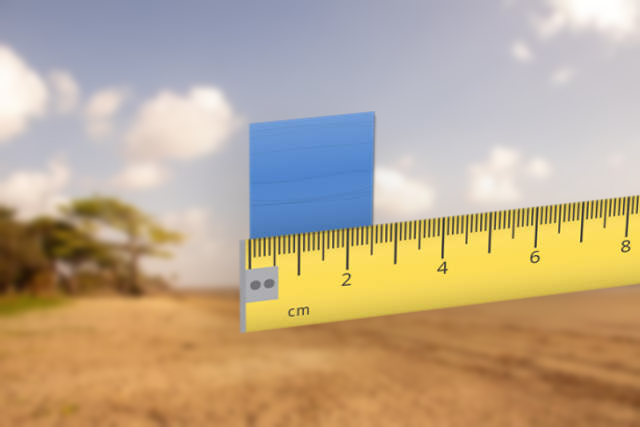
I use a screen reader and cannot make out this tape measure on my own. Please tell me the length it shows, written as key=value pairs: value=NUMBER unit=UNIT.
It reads value=2.5 unit=cm
